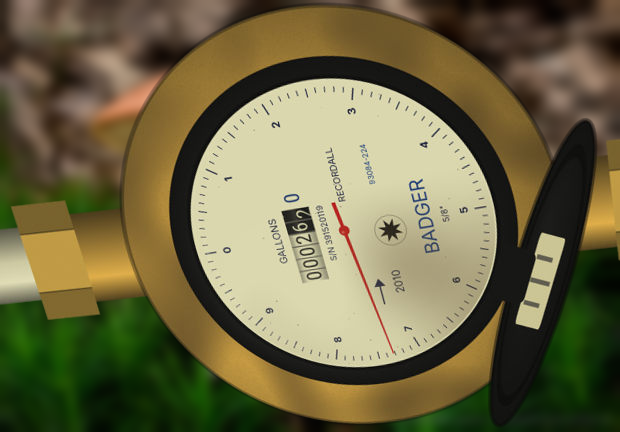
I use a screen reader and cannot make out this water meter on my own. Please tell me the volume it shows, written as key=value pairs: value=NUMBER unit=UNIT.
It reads value=2617.3 unit=gal
